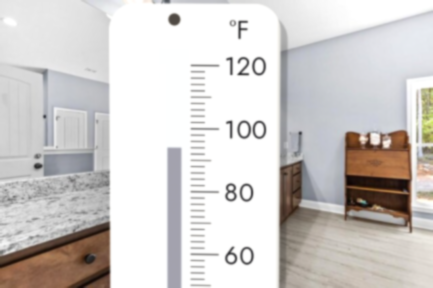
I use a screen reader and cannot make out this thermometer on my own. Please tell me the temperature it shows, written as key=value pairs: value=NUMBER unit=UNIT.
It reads value=94 unit=°F
